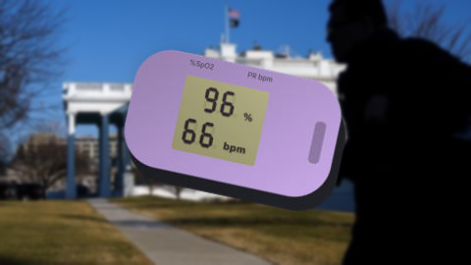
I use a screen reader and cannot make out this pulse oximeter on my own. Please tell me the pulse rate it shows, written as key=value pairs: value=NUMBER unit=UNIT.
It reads value=66 unit=bpm
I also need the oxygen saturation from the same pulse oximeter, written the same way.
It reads value=96 unit=%
